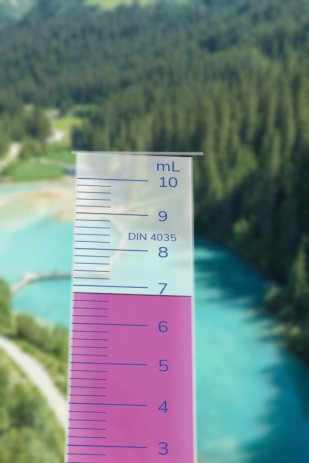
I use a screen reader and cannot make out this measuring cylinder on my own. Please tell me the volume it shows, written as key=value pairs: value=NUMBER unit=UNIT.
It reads value=6.8 unit=mL
